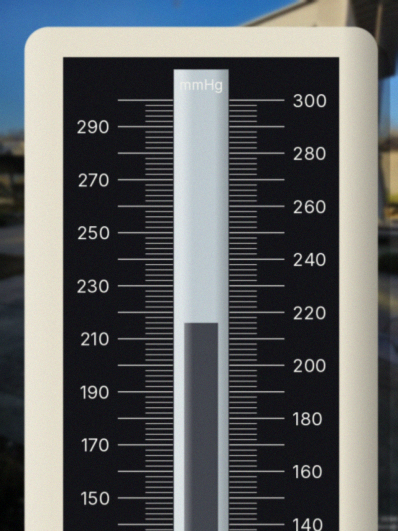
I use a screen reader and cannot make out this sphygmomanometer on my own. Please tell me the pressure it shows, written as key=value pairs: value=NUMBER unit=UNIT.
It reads value=216 unit=mmHg
